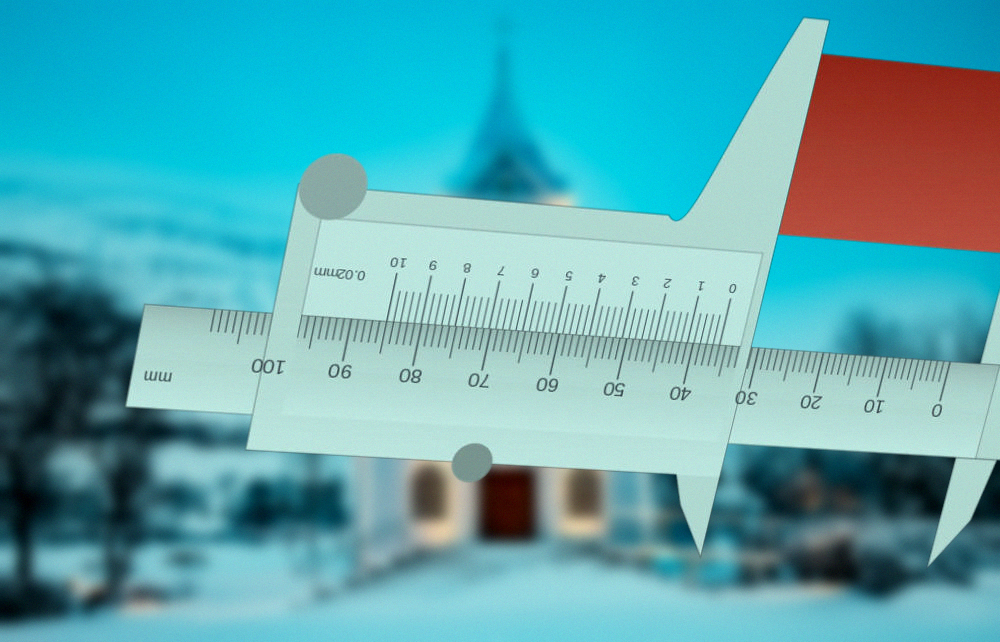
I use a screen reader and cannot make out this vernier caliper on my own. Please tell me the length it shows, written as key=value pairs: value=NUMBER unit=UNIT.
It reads value=36.0 unit=mm
